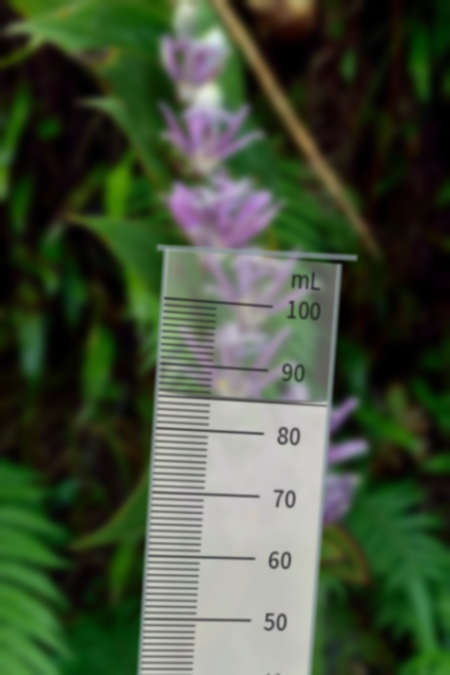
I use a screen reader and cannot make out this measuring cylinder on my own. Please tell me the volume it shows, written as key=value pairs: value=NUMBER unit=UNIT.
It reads value=85 unit=mL
